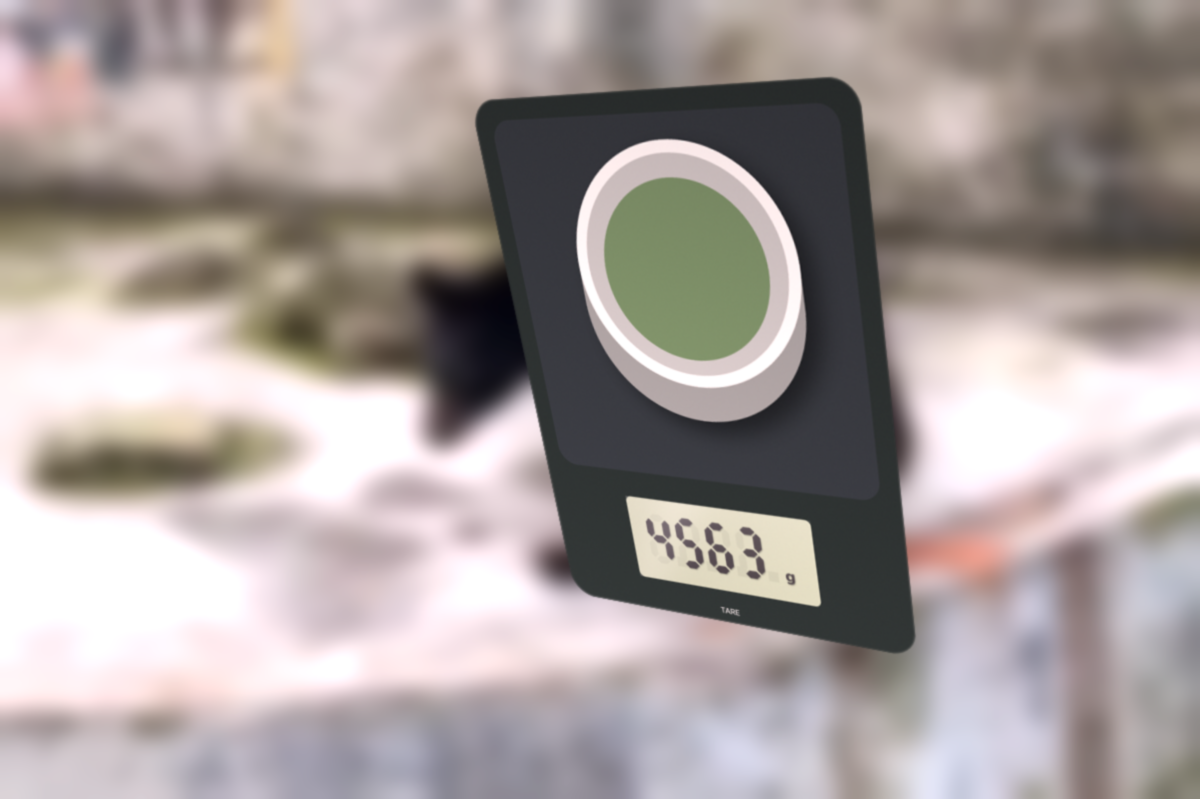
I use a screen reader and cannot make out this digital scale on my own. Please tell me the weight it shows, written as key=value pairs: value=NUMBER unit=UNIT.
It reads value=4563 unit=g
